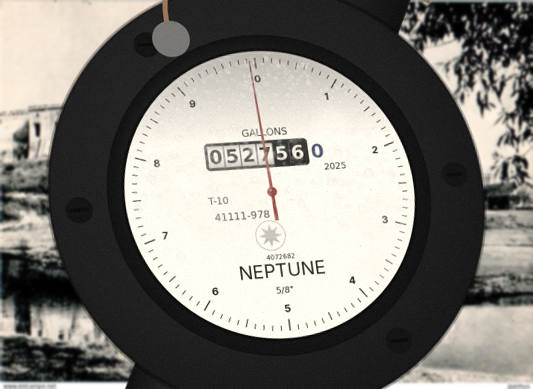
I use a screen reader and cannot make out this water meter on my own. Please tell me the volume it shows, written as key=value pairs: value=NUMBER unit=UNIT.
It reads value=527559.9 unit=gal
